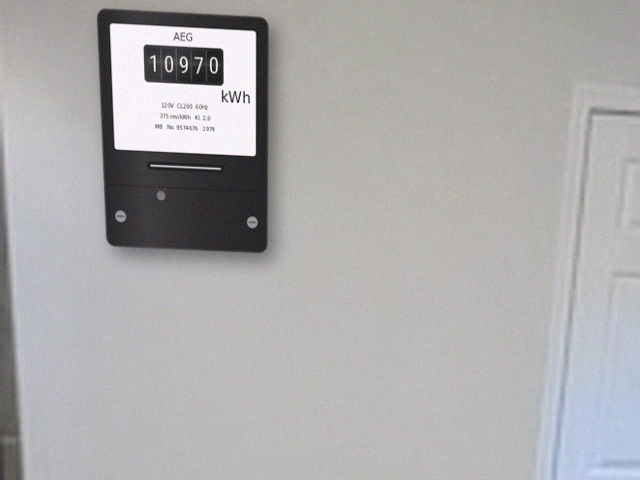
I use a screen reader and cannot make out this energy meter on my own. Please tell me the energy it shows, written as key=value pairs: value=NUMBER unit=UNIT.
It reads value=10970 unit=kWh
